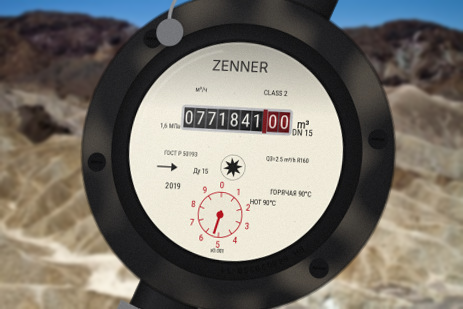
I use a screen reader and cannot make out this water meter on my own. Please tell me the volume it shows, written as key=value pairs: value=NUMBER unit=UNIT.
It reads value=771841.005 unit=m³
